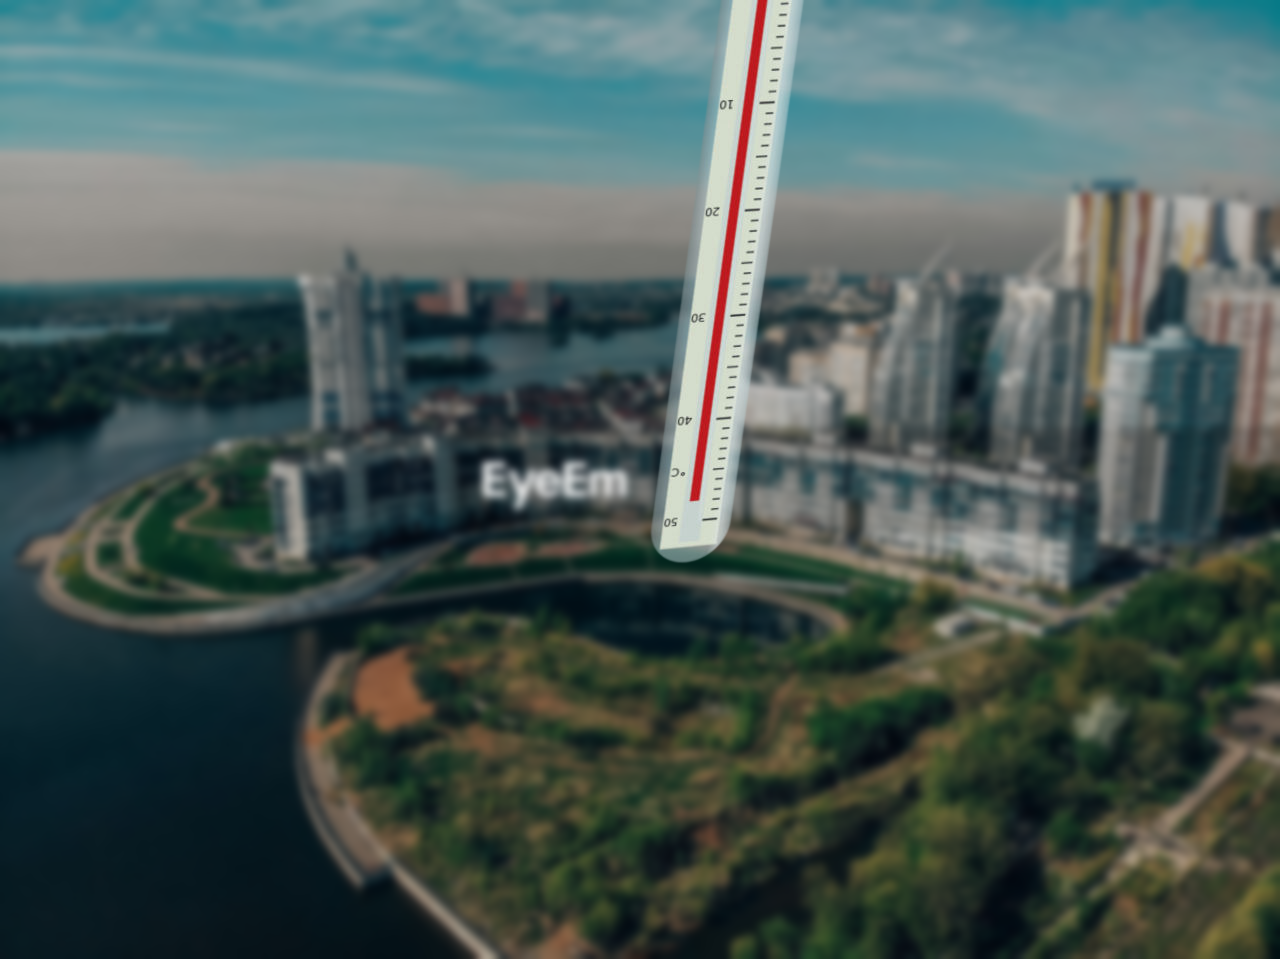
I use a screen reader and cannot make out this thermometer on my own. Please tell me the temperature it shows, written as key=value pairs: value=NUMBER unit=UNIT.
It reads value=48 unit=°C
